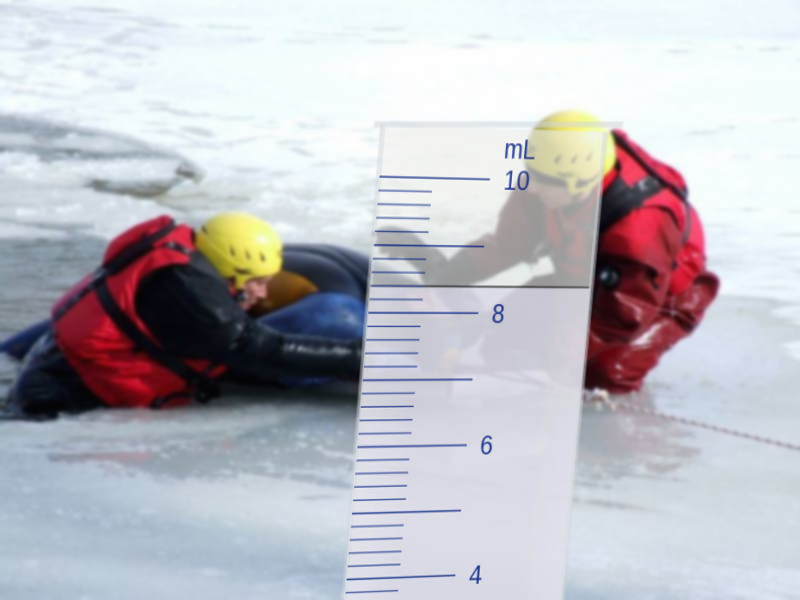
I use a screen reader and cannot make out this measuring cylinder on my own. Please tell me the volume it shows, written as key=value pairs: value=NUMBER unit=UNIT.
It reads value=8.4 unit=mL
